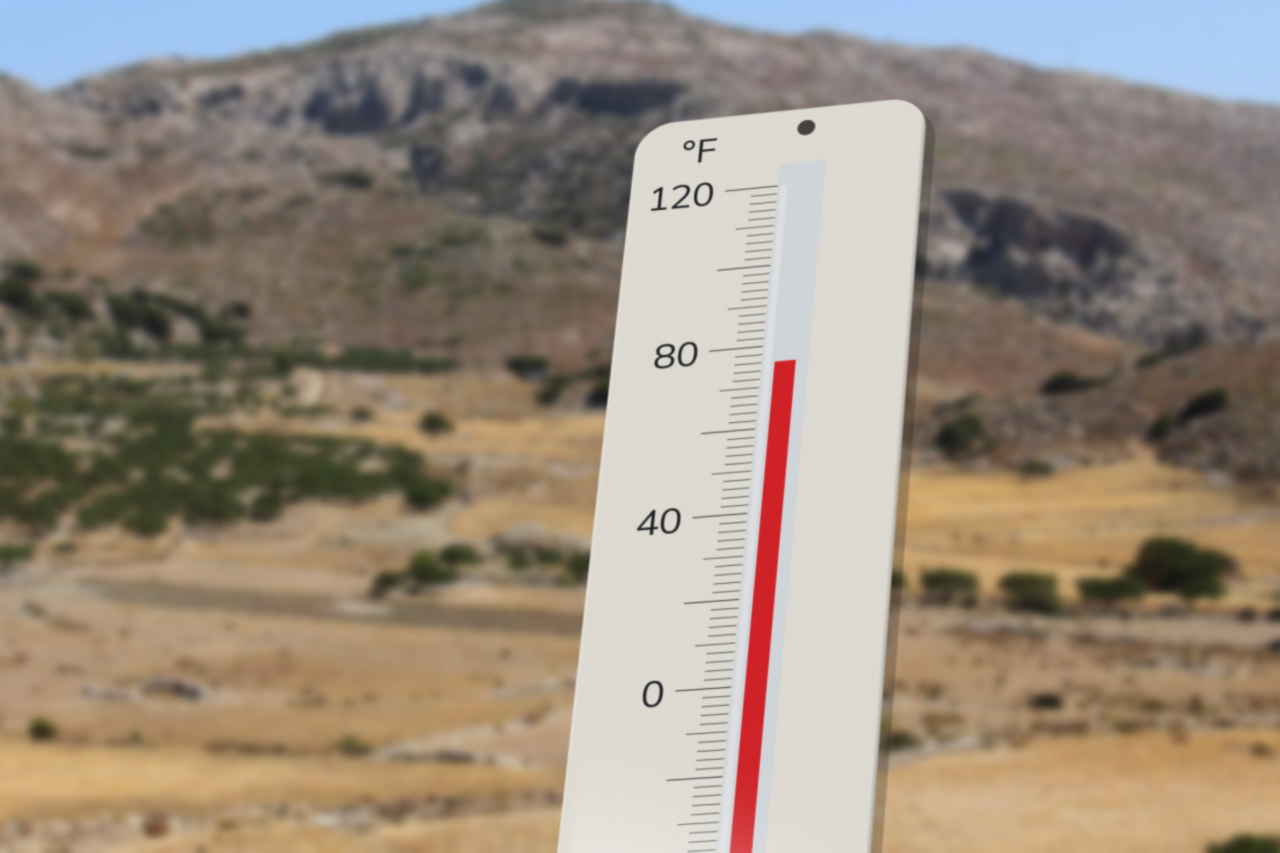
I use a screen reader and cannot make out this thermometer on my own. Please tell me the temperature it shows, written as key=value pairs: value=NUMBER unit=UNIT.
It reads value=76 unit=°F
